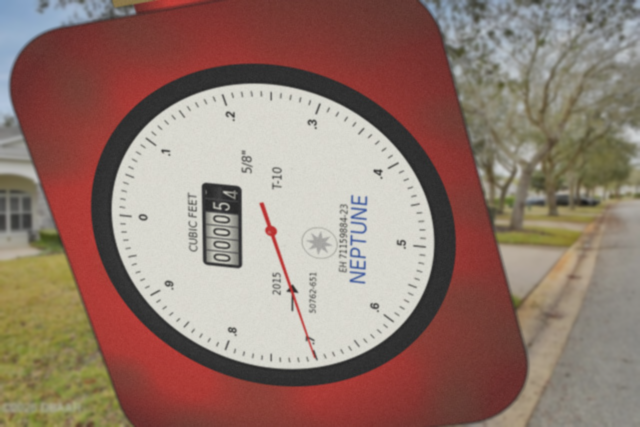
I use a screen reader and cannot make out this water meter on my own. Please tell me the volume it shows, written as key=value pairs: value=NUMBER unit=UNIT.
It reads value=53.70 unit=ft³
